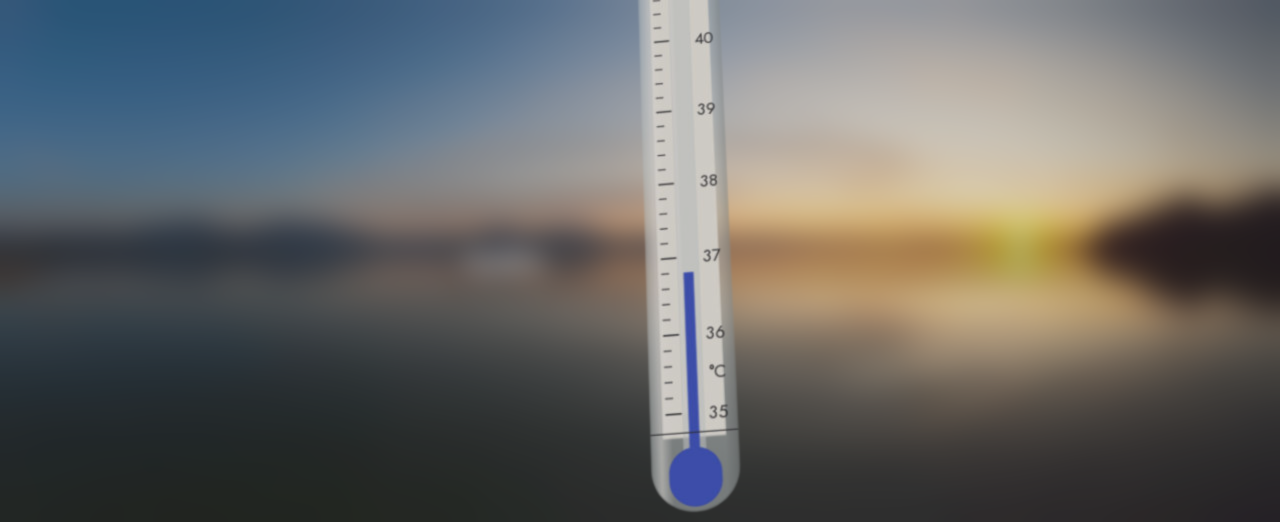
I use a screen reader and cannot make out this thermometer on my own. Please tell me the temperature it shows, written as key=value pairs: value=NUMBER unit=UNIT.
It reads value=36.8 unit=°C
